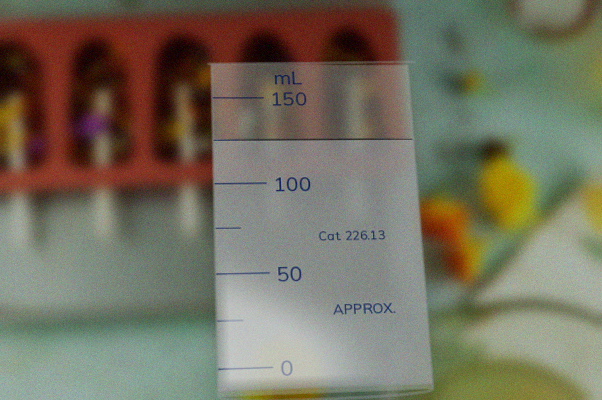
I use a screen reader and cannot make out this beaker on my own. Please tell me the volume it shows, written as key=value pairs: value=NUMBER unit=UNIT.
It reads value=125 unit=mL
